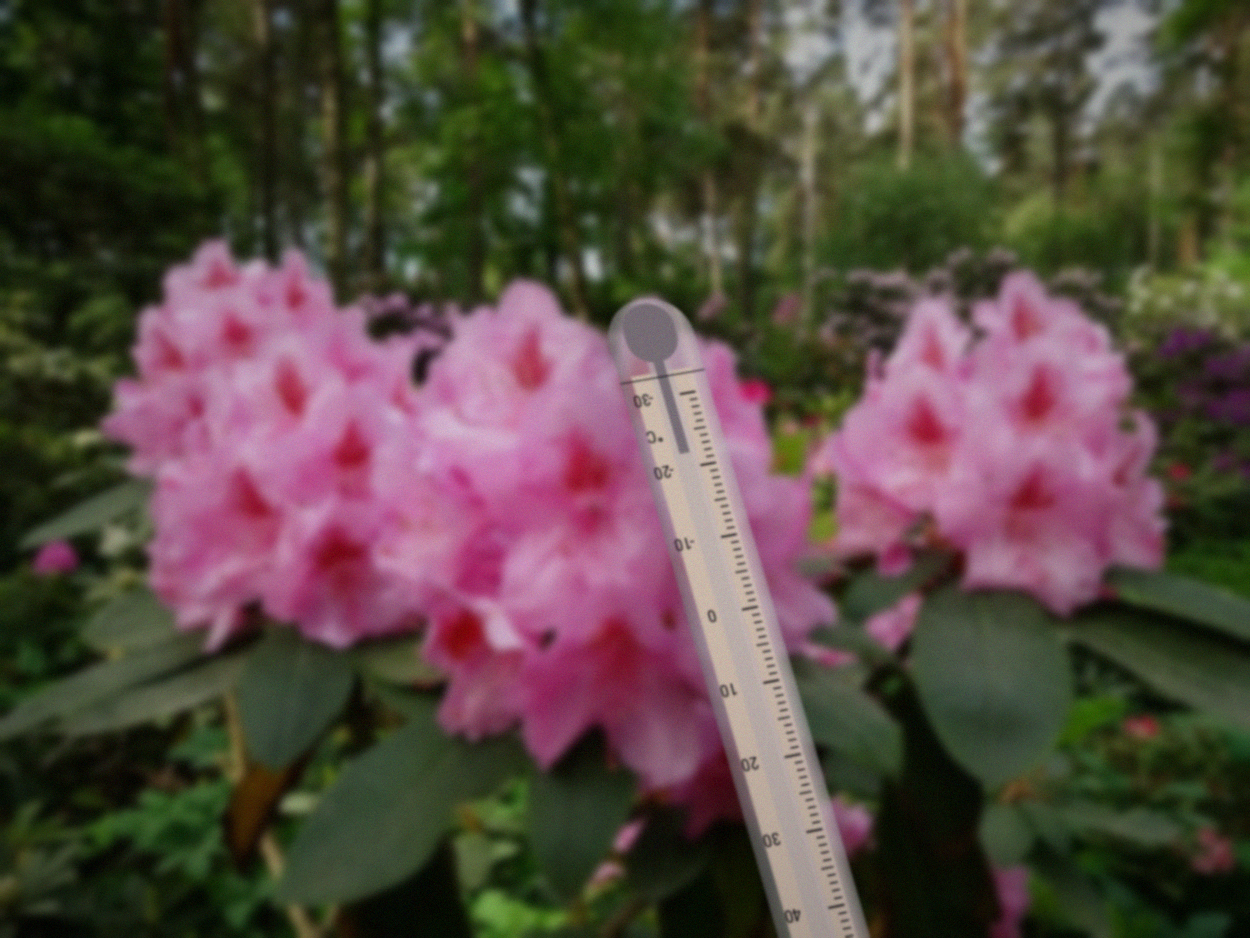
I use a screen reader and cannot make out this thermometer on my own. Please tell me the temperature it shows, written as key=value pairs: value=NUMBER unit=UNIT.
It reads value=-22 unit=°C
